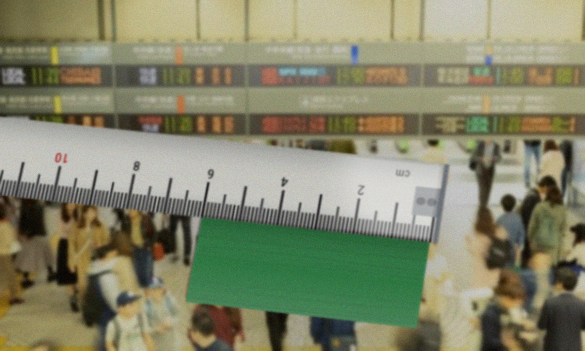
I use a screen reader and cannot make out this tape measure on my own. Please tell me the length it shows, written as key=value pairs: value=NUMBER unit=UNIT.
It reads value=6 unit=cm
